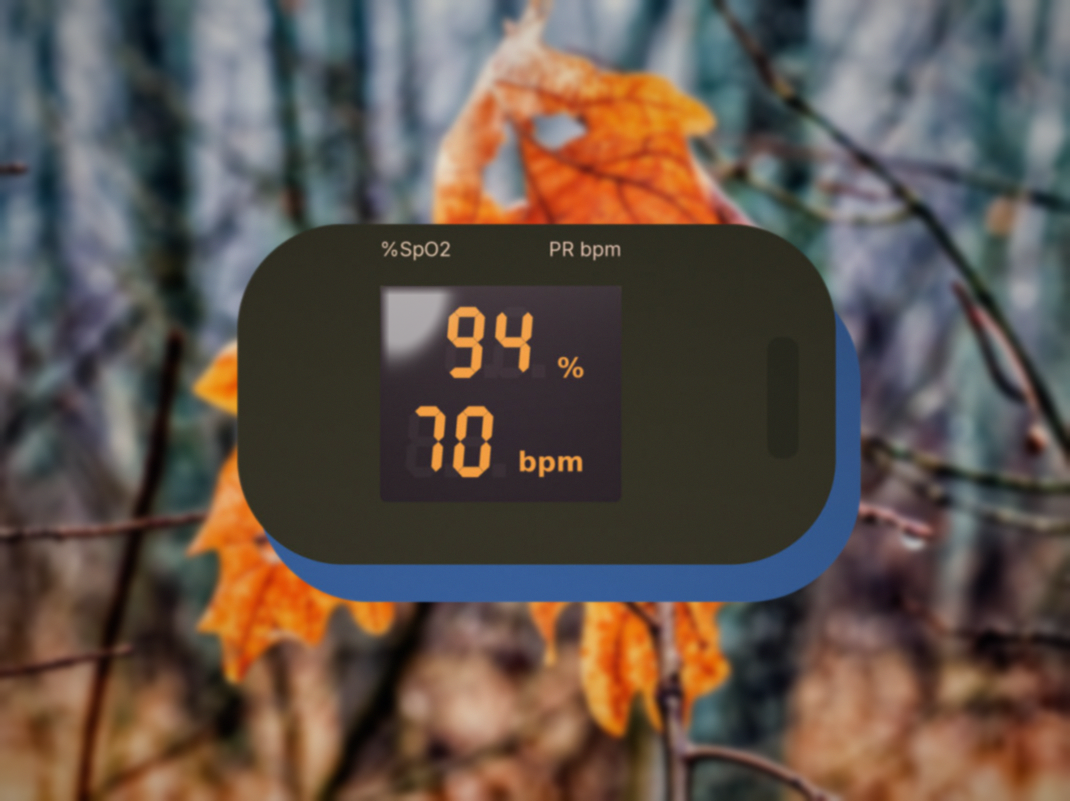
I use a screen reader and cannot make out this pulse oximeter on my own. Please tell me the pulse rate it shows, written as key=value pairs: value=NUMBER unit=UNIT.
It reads value=70 unit=bpm
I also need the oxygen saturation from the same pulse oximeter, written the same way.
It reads value=94 unit=%
